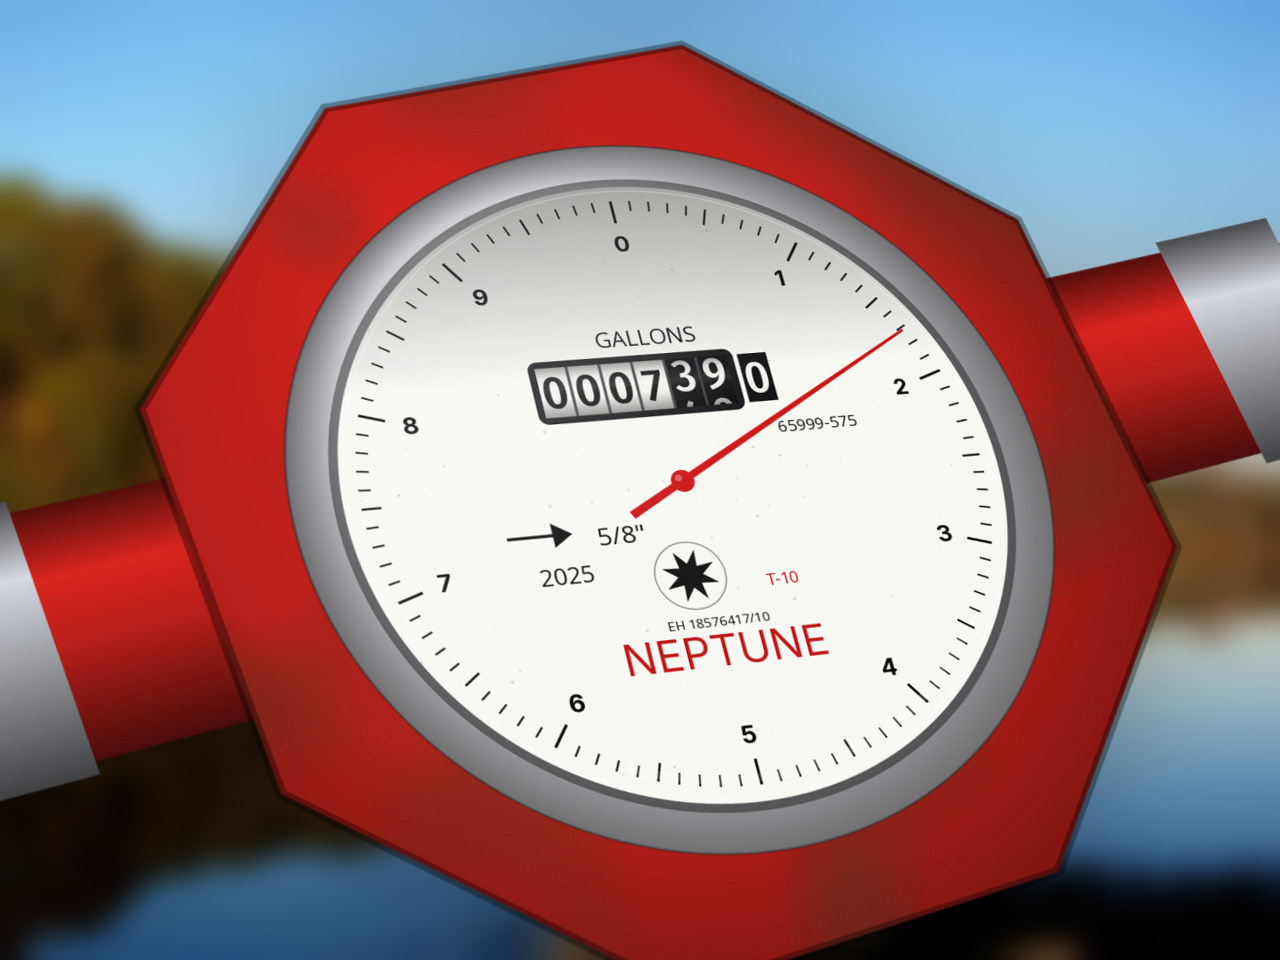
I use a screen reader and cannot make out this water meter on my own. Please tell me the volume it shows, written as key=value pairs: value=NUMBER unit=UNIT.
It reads value=7391.7 unit=gal
